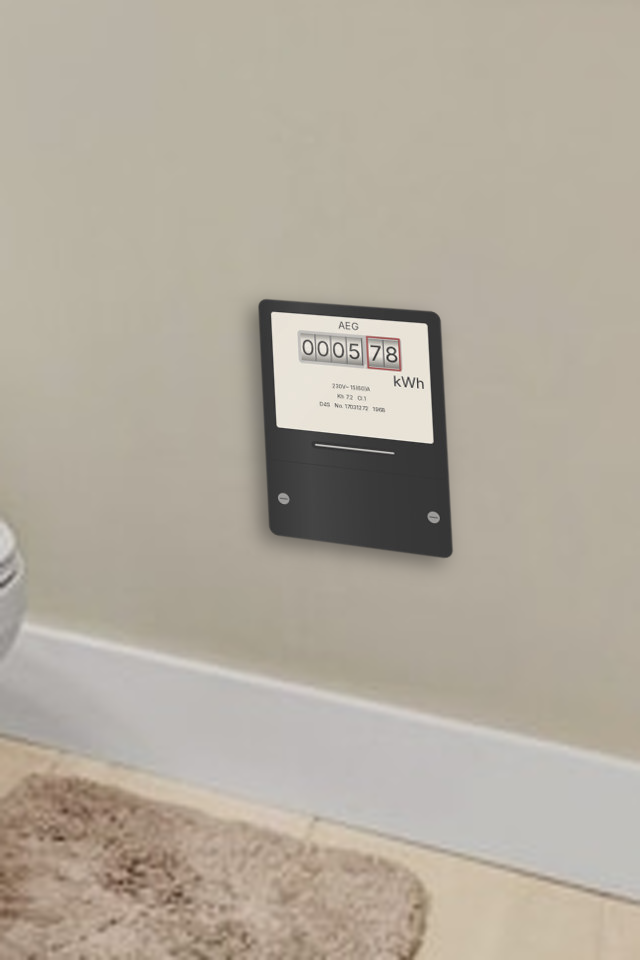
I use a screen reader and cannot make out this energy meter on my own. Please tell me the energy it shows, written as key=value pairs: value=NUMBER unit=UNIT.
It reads value=5.78 unit=kWh
